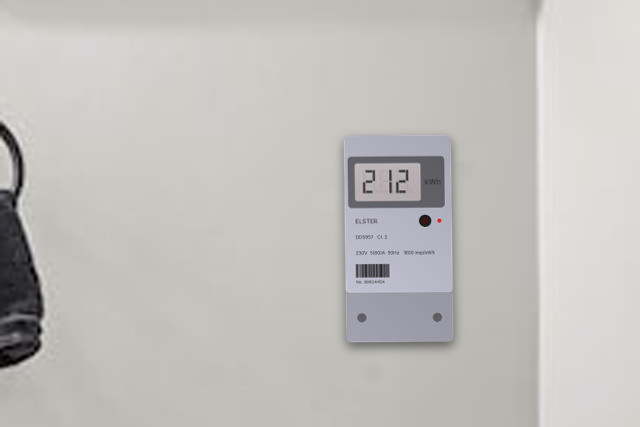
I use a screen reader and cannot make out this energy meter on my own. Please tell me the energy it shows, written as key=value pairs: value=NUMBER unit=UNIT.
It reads value=212 unit=kWh
